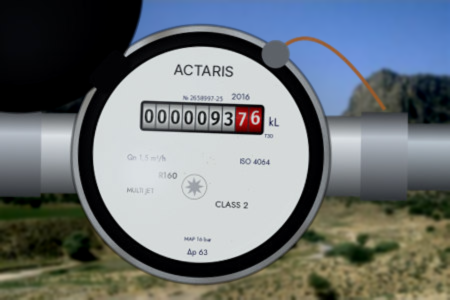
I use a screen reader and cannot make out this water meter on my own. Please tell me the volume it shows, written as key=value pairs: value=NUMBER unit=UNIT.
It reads value=93.76 unit=kL
